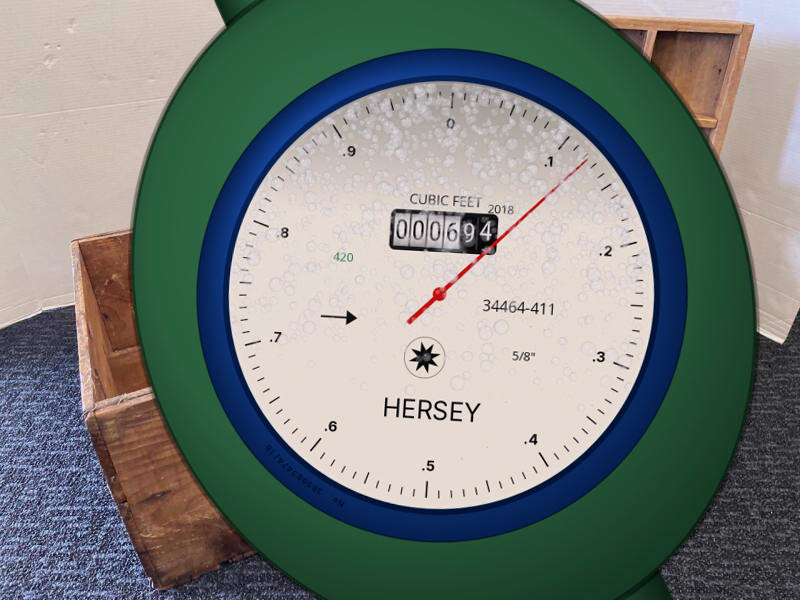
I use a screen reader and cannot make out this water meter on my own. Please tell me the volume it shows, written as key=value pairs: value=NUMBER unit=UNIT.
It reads value=694.12 unit=ft³
